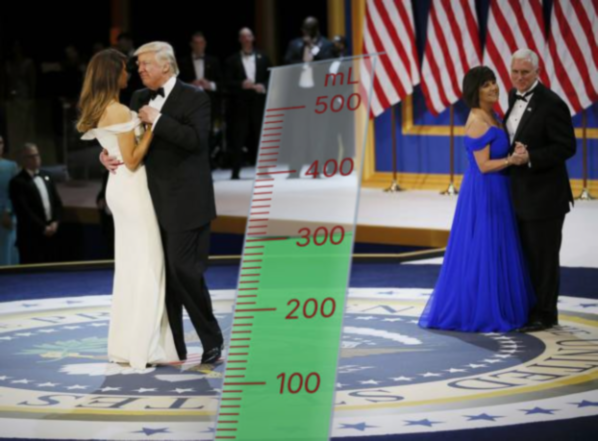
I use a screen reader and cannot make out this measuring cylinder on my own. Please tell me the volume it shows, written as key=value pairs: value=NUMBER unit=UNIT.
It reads value=300 unit=mL
